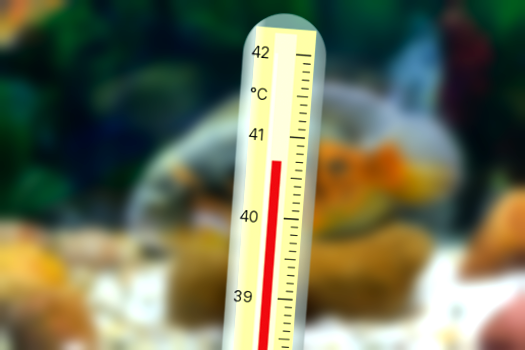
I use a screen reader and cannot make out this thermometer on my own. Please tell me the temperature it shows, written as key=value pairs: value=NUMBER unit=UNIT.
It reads value=40.7 unit=°C
